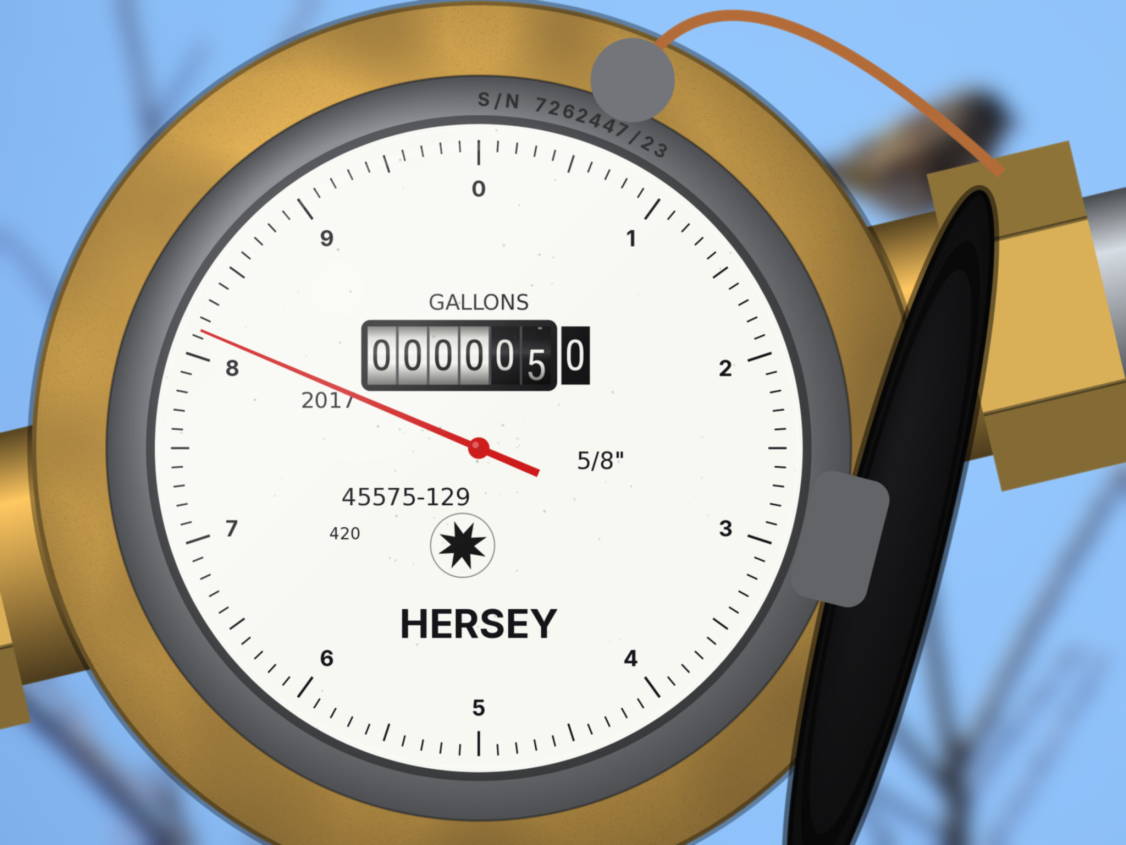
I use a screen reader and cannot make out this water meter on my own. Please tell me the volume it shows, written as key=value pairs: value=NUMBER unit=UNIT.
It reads value=48.1 unit=gal
